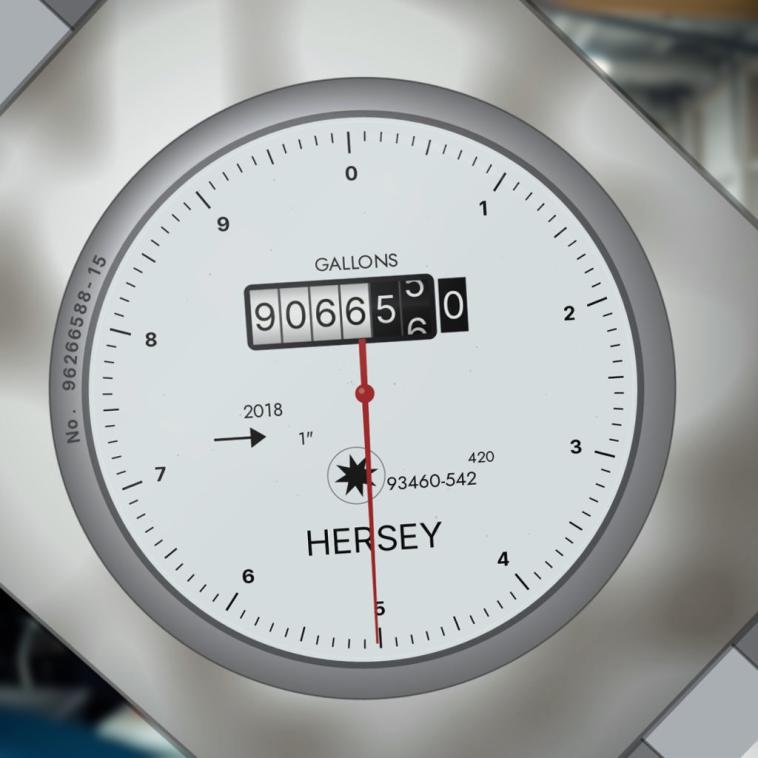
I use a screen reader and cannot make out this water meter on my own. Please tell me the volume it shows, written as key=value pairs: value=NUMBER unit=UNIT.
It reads value=9066555.0 unit=gal
